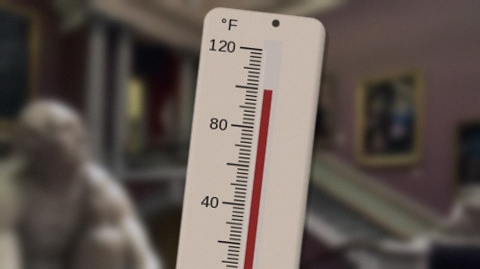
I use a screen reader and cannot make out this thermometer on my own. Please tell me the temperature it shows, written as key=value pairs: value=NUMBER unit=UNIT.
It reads value=100 unit=°F
